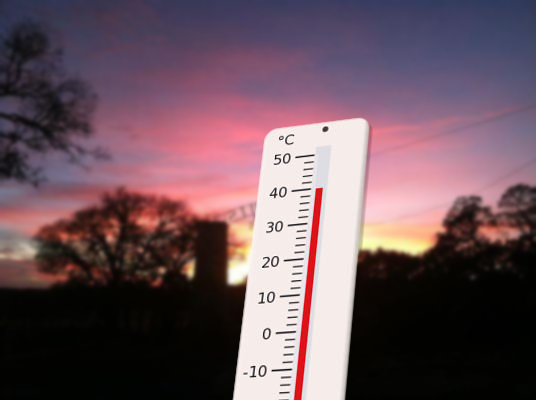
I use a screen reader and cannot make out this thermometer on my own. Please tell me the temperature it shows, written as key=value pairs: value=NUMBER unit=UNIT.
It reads value=40 unit=°C
